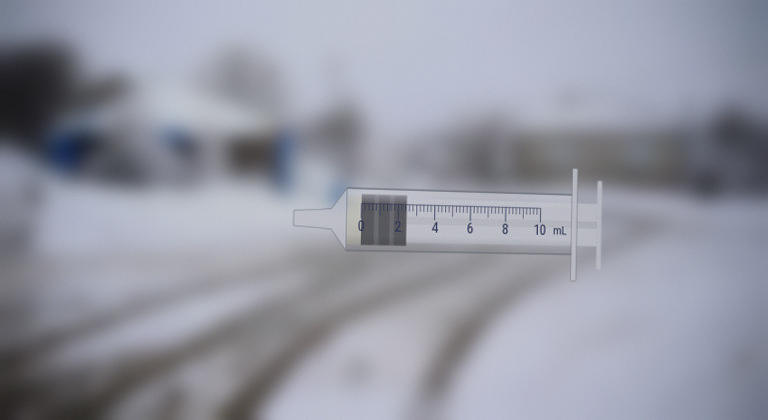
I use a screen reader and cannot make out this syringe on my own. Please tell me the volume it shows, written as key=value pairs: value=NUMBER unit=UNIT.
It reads value=0 unit=mL
